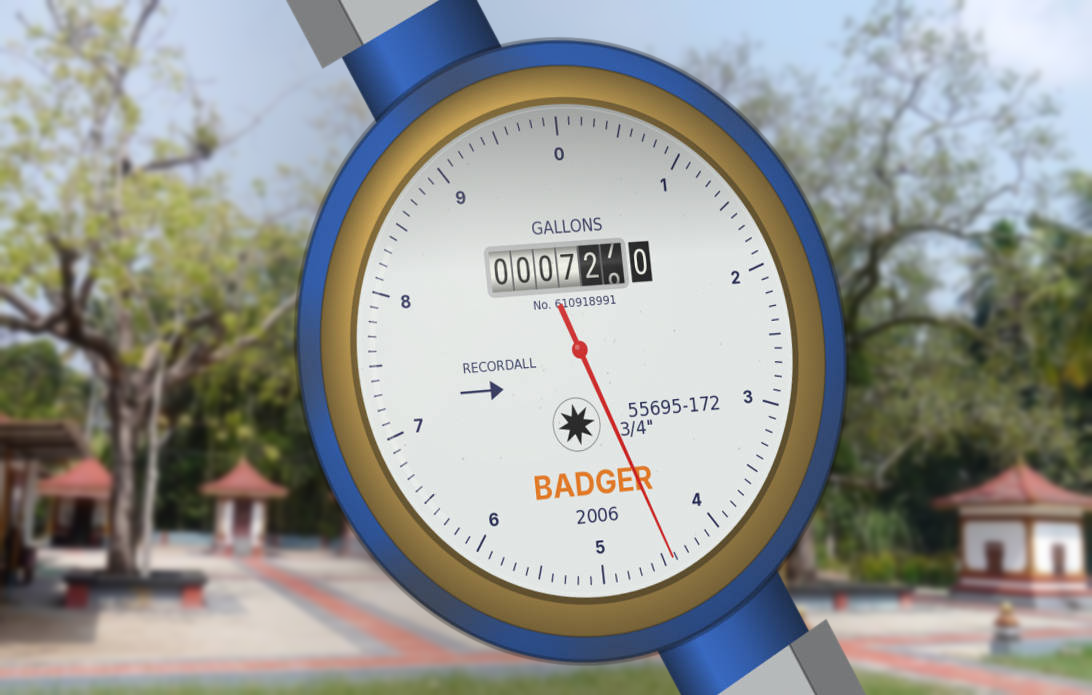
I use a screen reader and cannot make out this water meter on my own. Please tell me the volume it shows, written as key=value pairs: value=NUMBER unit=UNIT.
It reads value=7274.4 unit=gal
